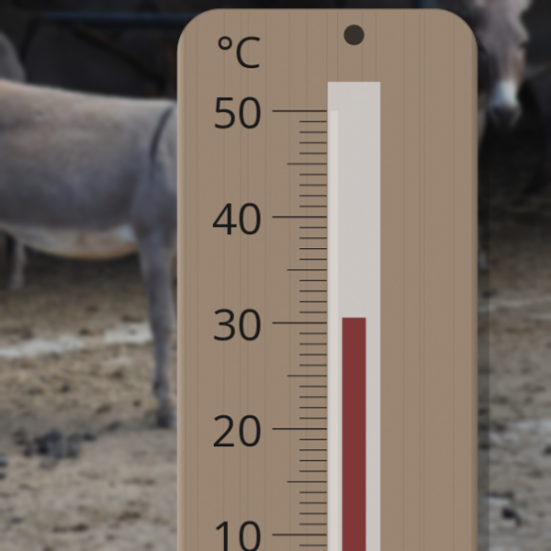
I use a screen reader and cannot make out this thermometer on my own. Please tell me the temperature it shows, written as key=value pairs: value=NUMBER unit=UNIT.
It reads value=30.5 unit=°C
